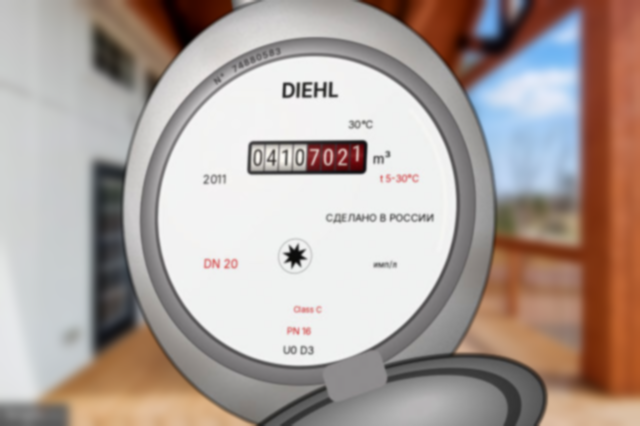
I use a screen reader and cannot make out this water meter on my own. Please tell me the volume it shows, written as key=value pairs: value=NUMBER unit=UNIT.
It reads value=410.7021 unit=m³
